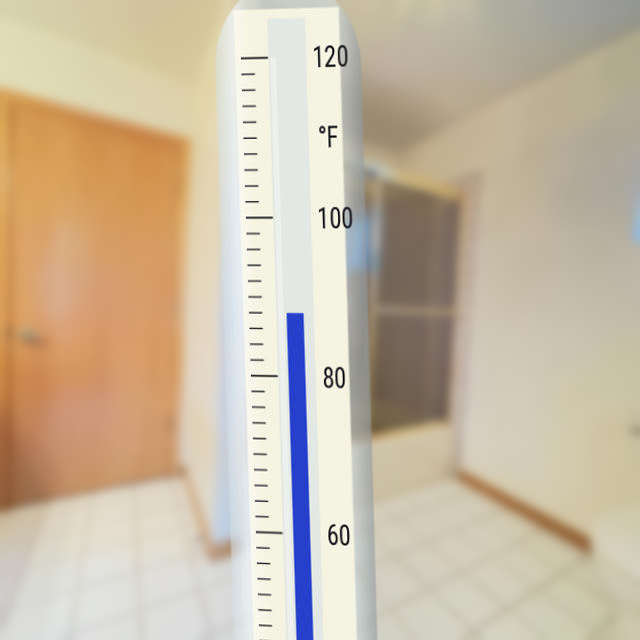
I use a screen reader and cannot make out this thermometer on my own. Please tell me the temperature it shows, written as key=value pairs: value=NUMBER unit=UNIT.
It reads value=88 unit=°F
